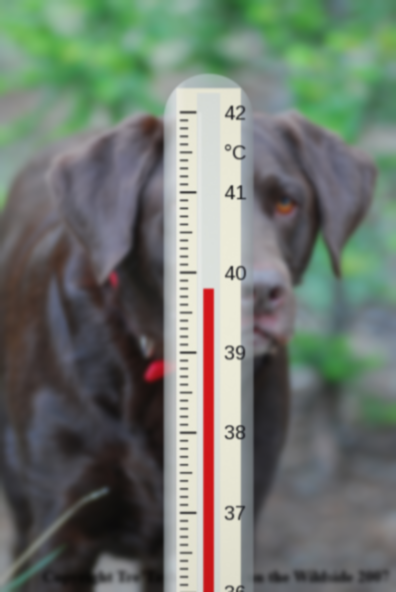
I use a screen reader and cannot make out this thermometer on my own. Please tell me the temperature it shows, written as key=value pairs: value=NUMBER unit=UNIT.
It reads value=39.8 unit=°C
